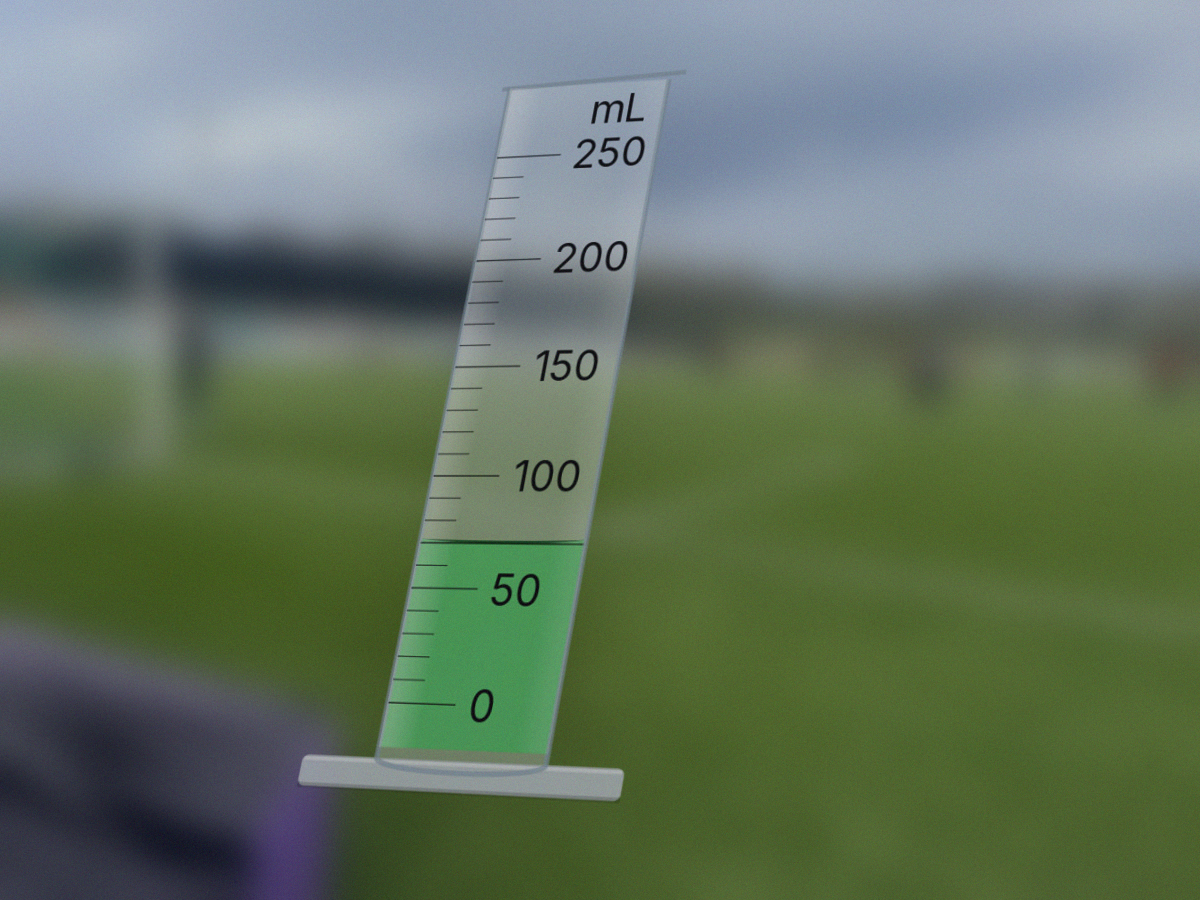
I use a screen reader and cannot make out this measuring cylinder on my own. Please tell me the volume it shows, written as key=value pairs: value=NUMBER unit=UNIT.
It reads value=70 unit=mL
